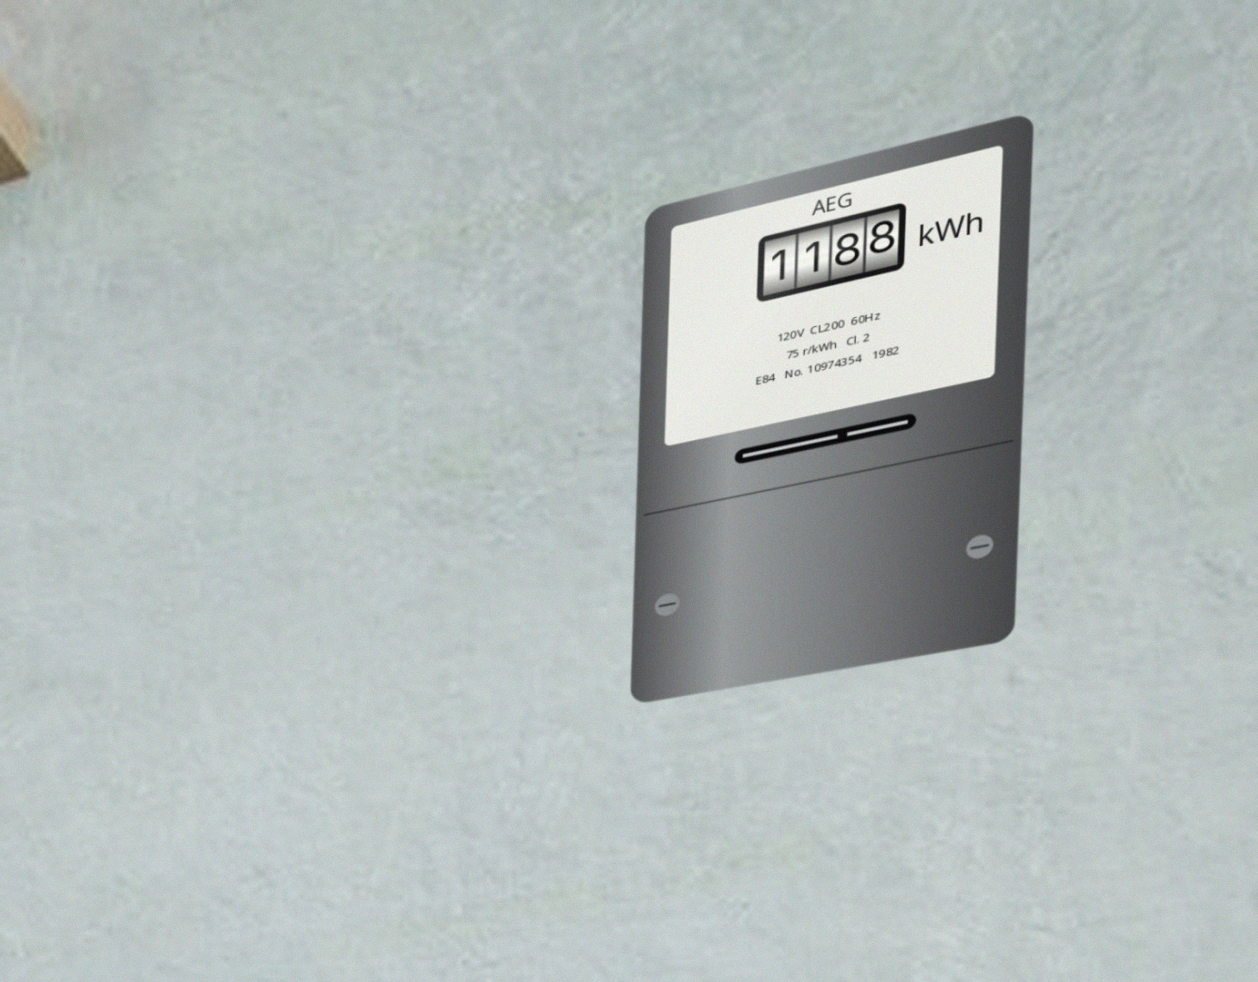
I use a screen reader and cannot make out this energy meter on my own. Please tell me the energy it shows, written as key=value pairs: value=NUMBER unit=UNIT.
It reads value=1188 unit=kWh
